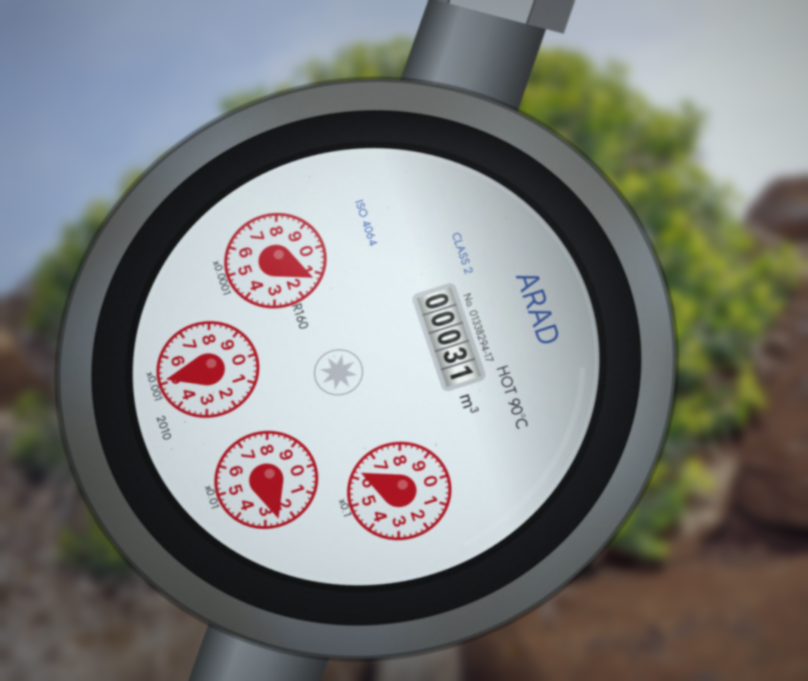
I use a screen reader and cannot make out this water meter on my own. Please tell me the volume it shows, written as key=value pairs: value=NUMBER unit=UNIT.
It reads value=31.6251 unit=m³
